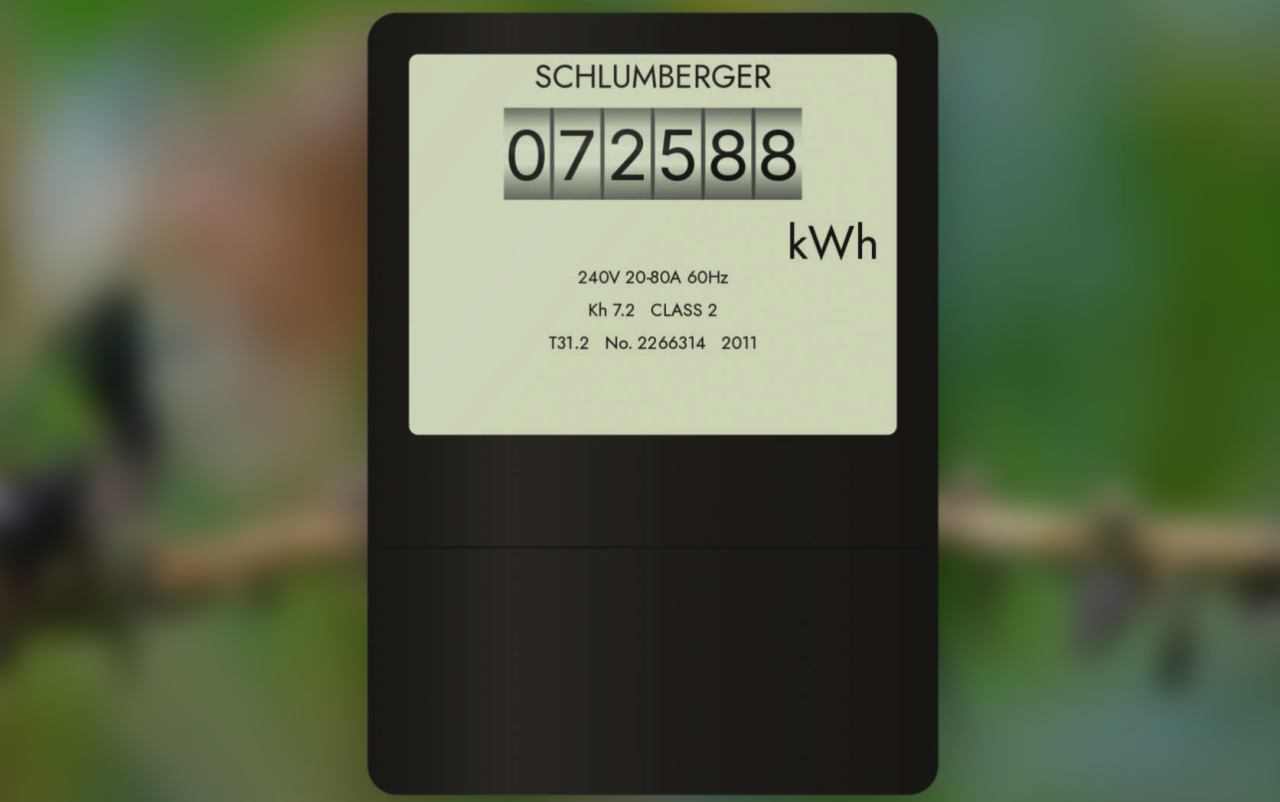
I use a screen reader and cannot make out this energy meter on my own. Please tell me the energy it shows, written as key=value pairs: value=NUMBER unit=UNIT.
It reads value=72588 unit=kWh
